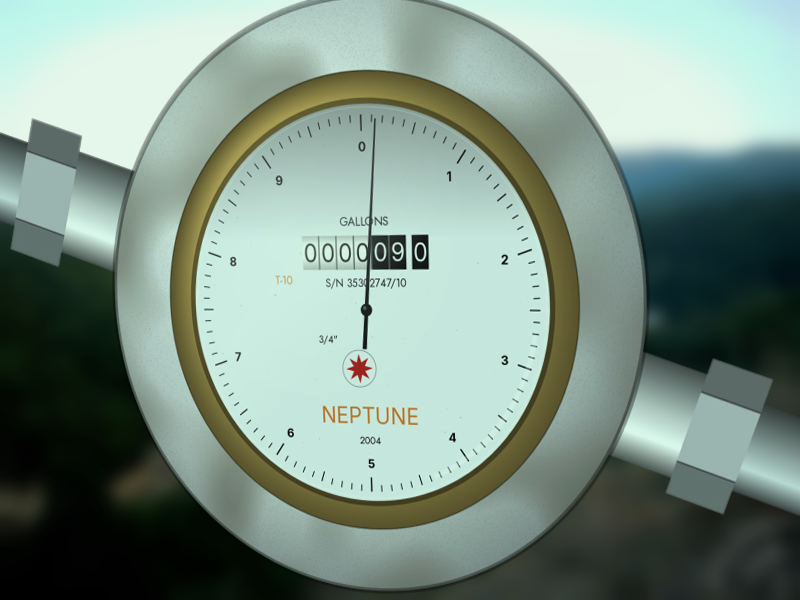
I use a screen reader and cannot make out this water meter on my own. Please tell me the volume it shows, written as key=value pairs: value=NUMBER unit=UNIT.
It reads value=90.1 unit=gal
